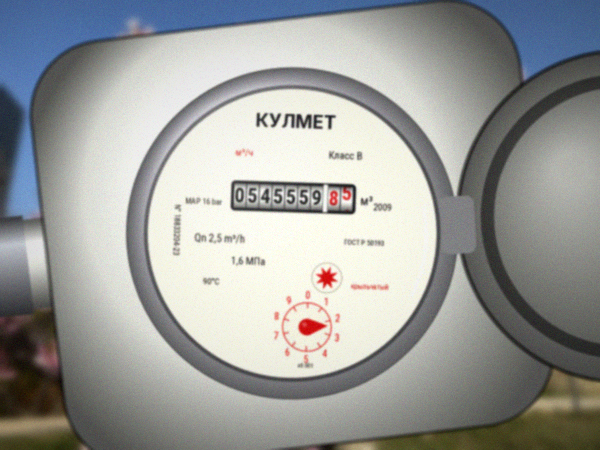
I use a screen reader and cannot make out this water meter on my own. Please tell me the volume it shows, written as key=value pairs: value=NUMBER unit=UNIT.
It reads value=545559.852 unit=m³
